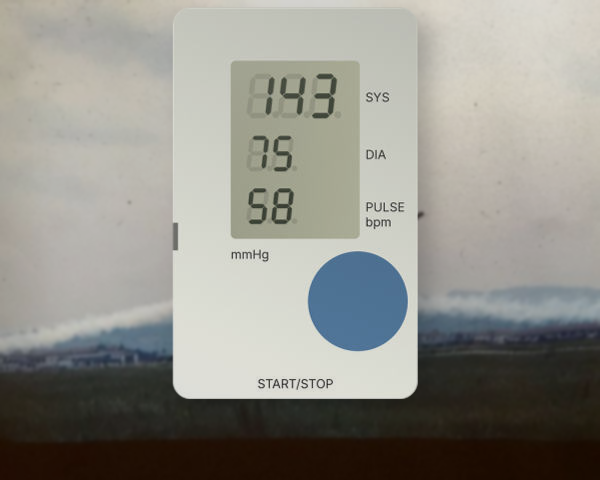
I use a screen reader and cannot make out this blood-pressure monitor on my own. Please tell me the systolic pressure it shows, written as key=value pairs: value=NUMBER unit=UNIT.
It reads value=143 unit=mmHg
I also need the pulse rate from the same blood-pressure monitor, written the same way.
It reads value=58 unit=bpm
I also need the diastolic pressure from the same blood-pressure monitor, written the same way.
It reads value=75 unit=mmHg
